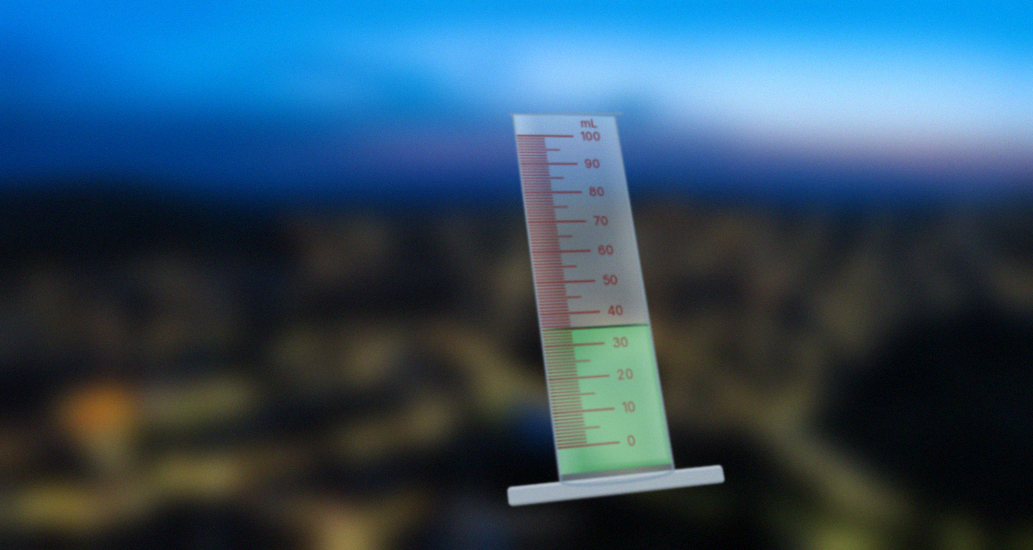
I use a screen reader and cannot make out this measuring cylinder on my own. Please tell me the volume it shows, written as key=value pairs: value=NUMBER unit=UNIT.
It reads value=35 unit=mL
